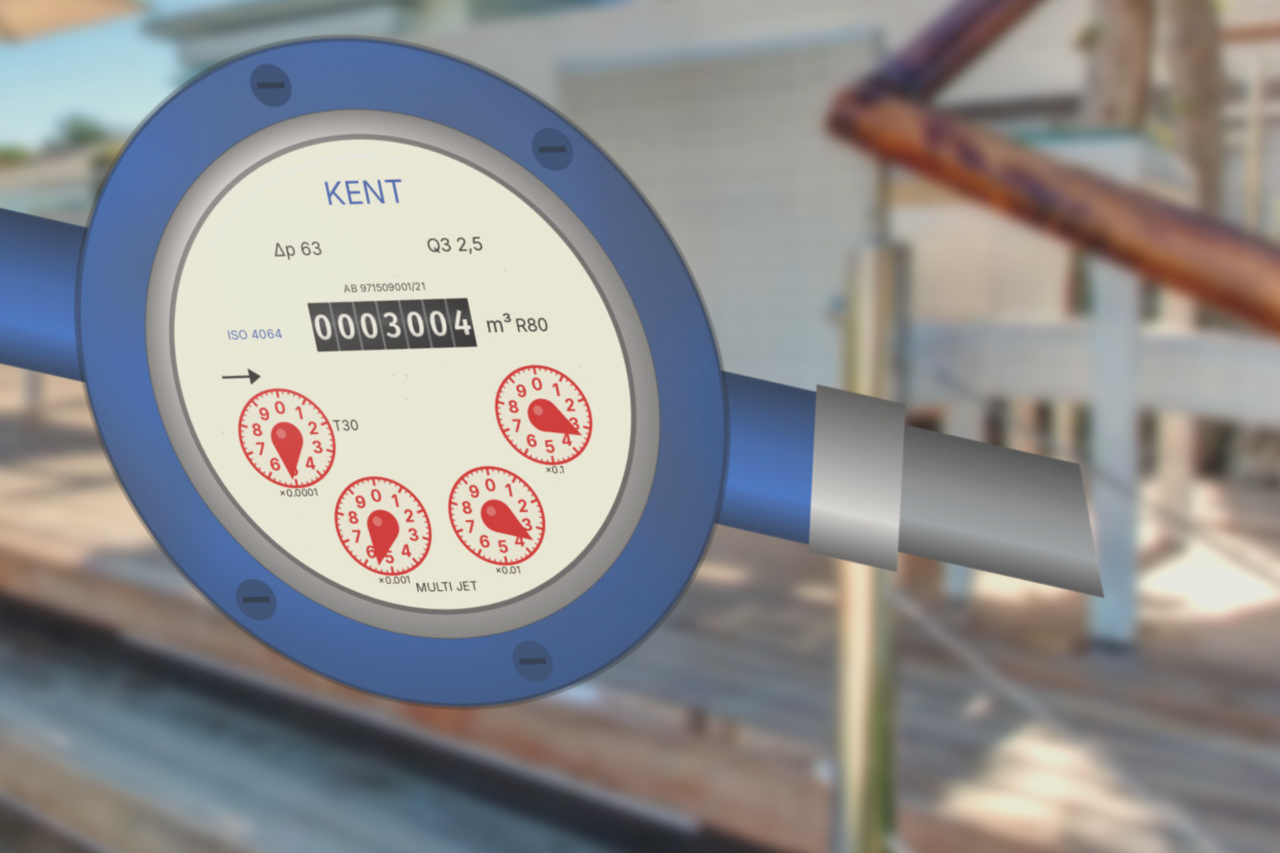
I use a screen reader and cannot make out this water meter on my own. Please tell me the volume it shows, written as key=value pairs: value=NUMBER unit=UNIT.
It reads value=3004.3355 unit=m³
